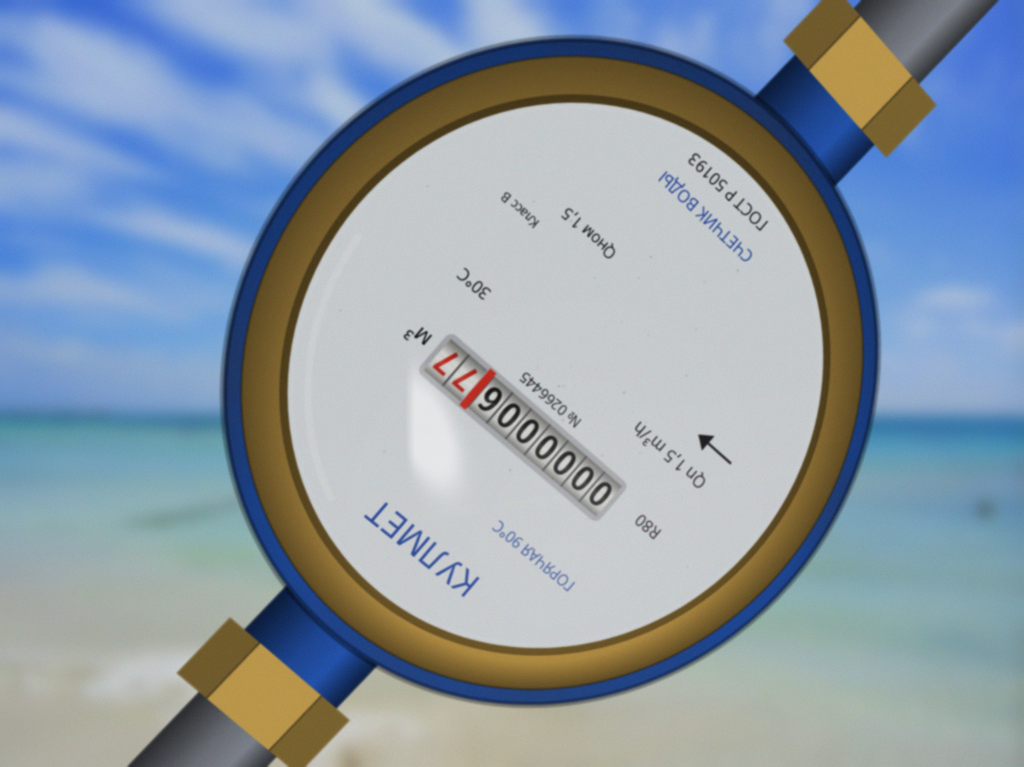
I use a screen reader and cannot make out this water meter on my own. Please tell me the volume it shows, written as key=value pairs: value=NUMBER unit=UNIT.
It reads value=6.77 unit=m³
